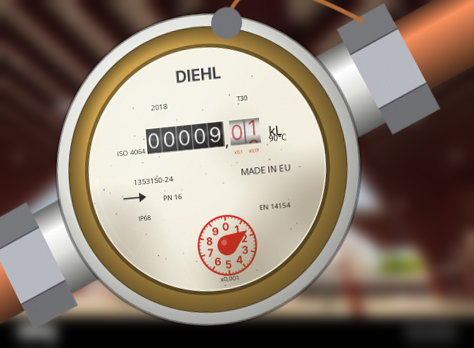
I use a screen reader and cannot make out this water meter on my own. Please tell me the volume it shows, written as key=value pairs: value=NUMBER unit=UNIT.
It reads value=9.011 unit=kL
